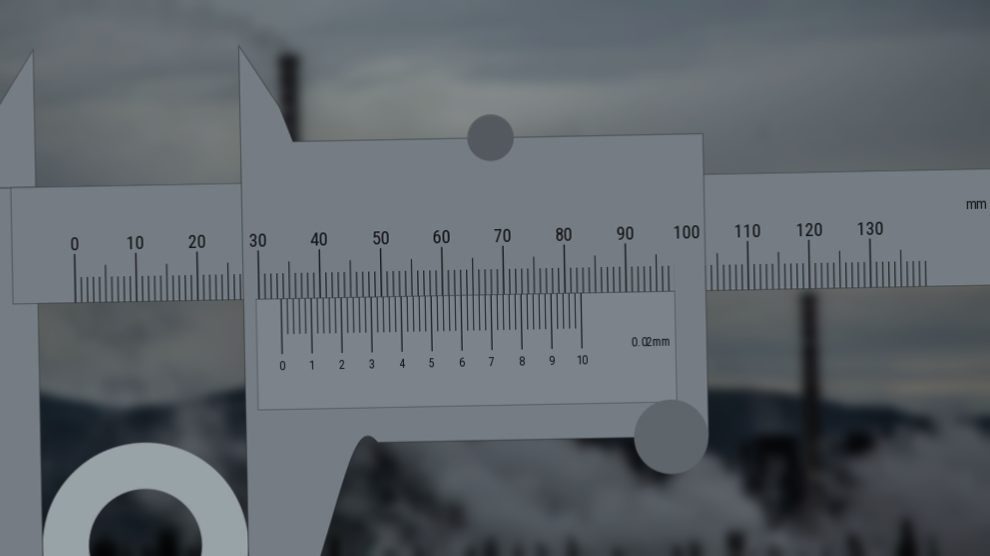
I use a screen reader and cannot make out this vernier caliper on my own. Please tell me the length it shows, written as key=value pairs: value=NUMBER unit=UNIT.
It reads value=33.6 unit=mm
